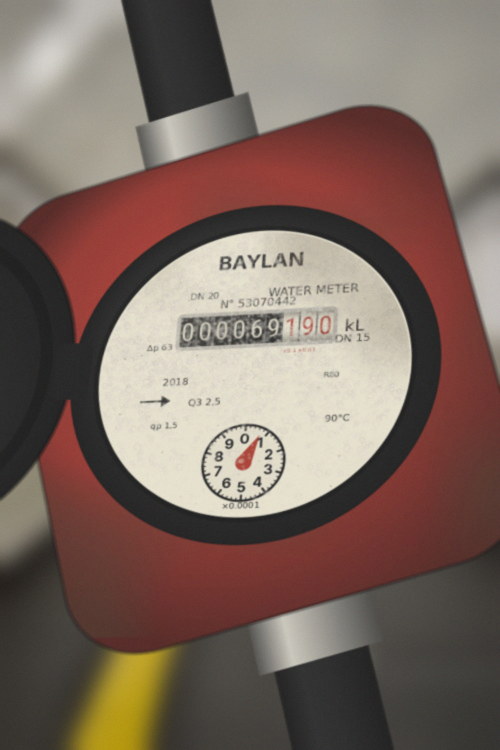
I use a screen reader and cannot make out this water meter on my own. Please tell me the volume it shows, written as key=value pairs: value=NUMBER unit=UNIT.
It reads value=69.1900 unit=kL
